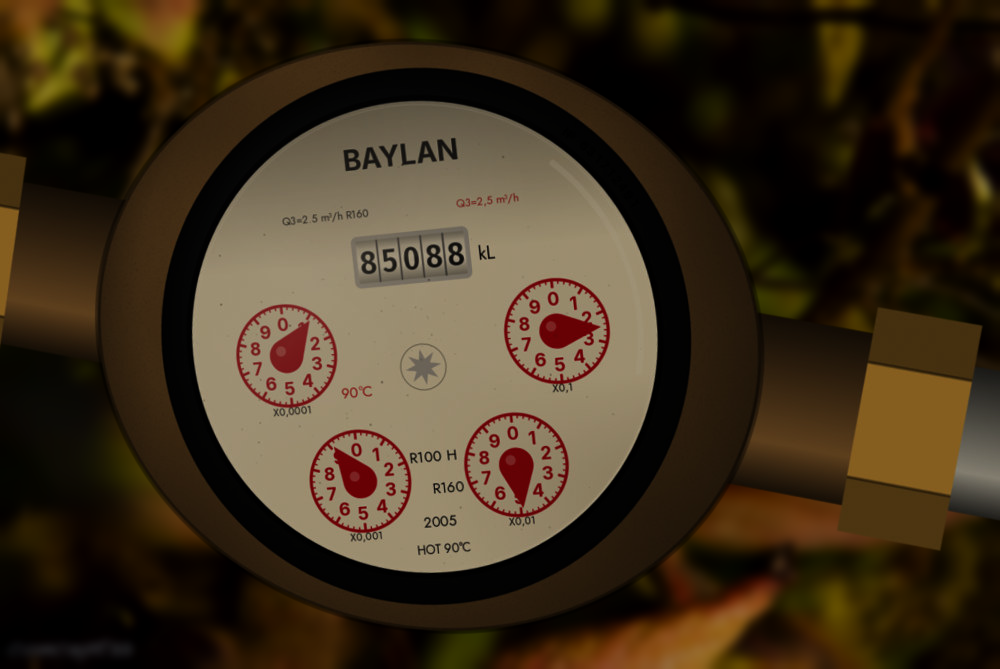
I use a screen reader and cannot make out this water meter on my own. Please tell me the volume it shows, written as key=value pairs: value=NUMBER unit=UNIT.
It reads value=85088.2491 unit=kL
